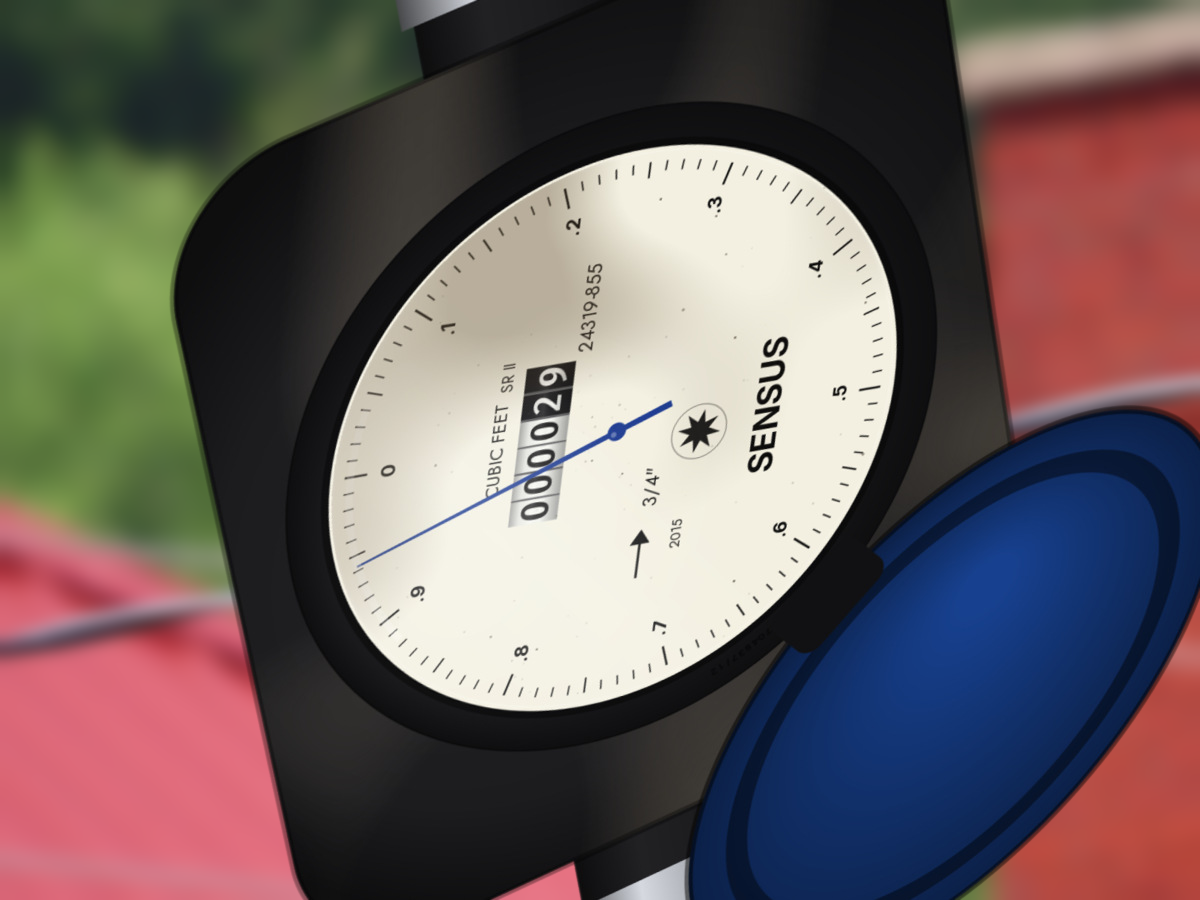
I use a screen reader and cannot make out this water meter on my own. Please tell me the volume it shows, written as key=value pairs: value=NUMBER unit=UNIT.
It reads value=28.94 unit=ft³
